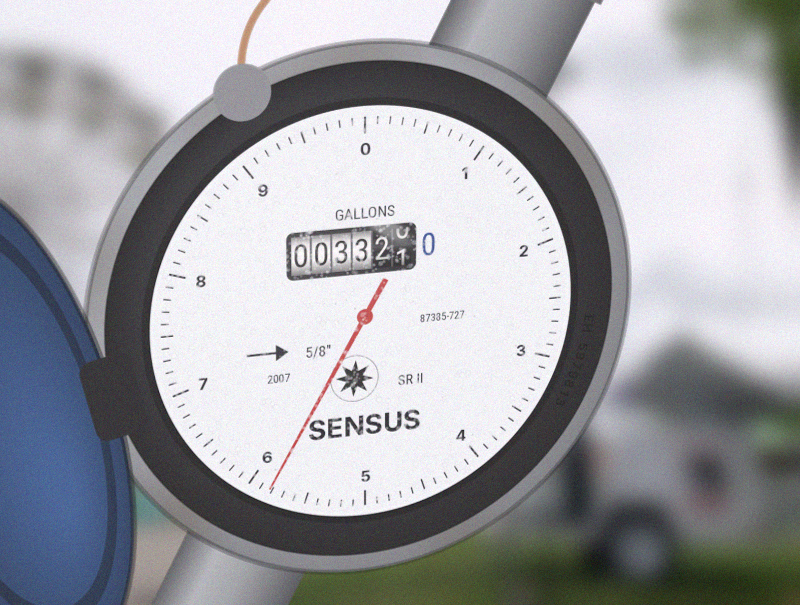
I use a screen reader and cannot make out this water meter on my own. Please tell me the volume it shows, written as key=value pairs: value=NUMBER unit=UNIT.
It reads value=33205.8 unit=gal
